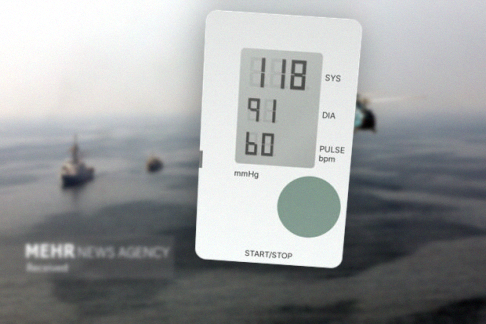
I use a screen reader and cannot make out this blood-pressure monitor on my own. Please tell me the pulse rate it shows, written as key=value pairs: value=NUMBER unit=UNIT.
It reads value=60 unit=bpm
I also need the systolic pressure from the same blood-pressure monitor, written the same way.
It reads value=118 unit=mmHg
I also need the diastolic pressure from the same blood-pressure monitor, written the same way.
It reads value=91 unit=mmHg
